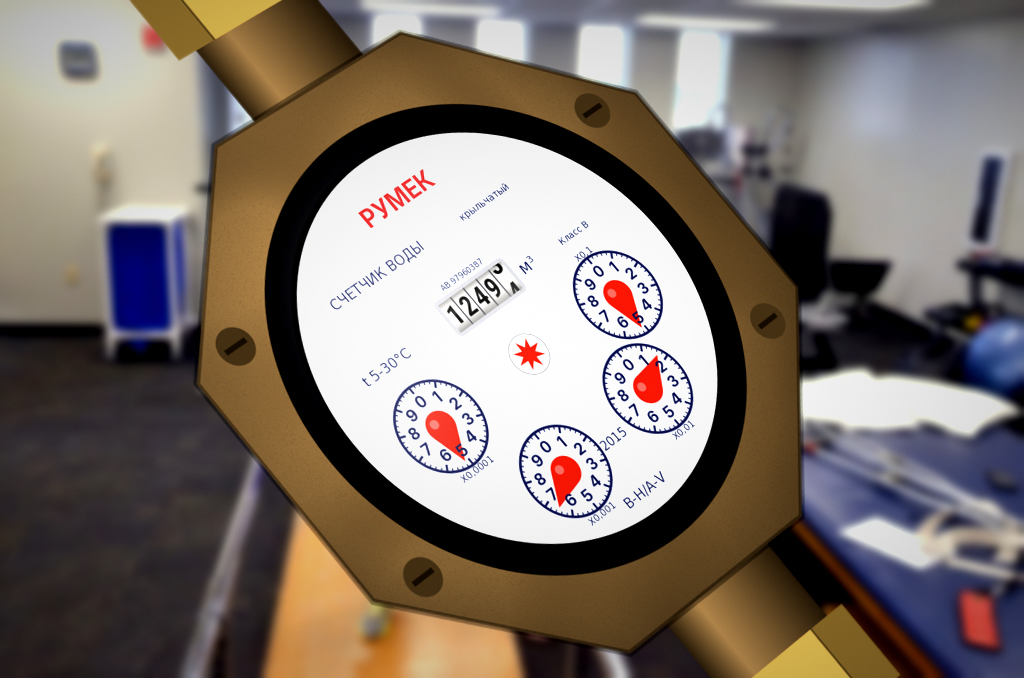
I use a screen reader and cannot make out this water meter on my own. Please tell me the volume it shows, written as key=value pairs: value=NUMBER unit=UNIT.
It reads value=12493.5165 unit=m³
